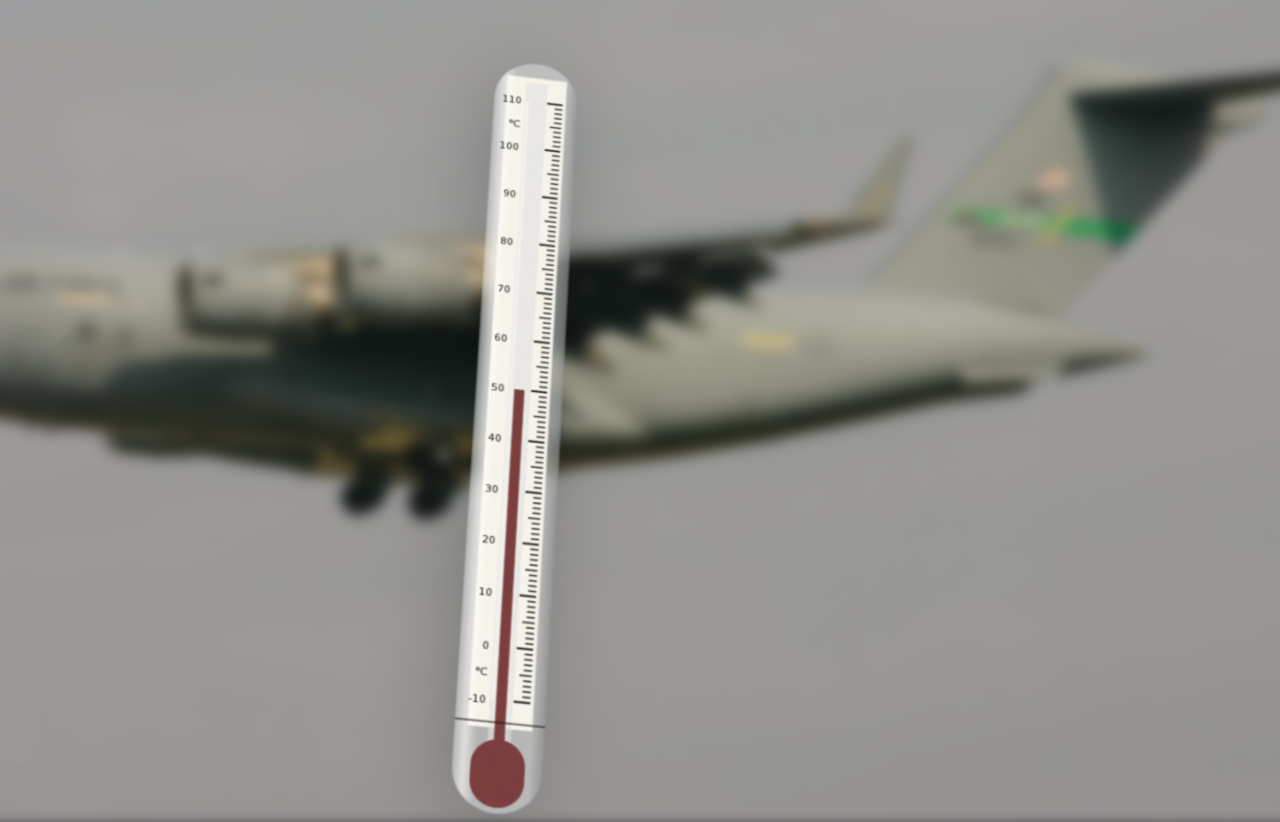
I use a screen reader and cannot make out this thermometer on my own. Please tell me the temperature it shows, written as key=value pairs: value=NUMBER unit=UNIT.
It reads value=50 unit=°C
